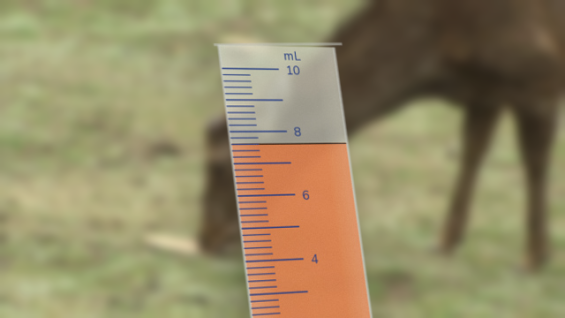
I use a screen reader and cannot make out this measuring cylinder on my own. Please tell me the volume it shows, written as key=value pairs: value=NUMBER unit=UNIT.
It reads value=7.6 unit=mL
